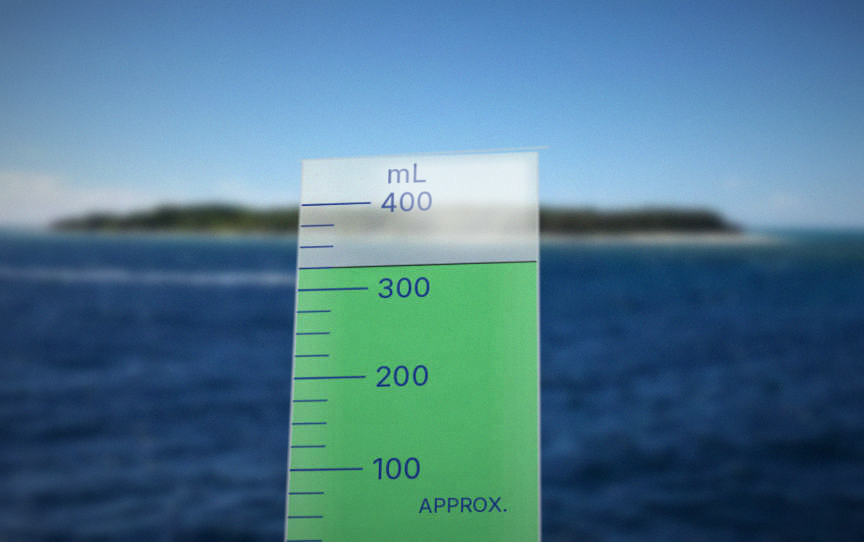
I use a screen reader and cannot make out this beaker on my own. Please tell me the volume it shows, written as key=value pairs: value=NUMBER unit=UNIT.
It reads value=325 unit=mL
